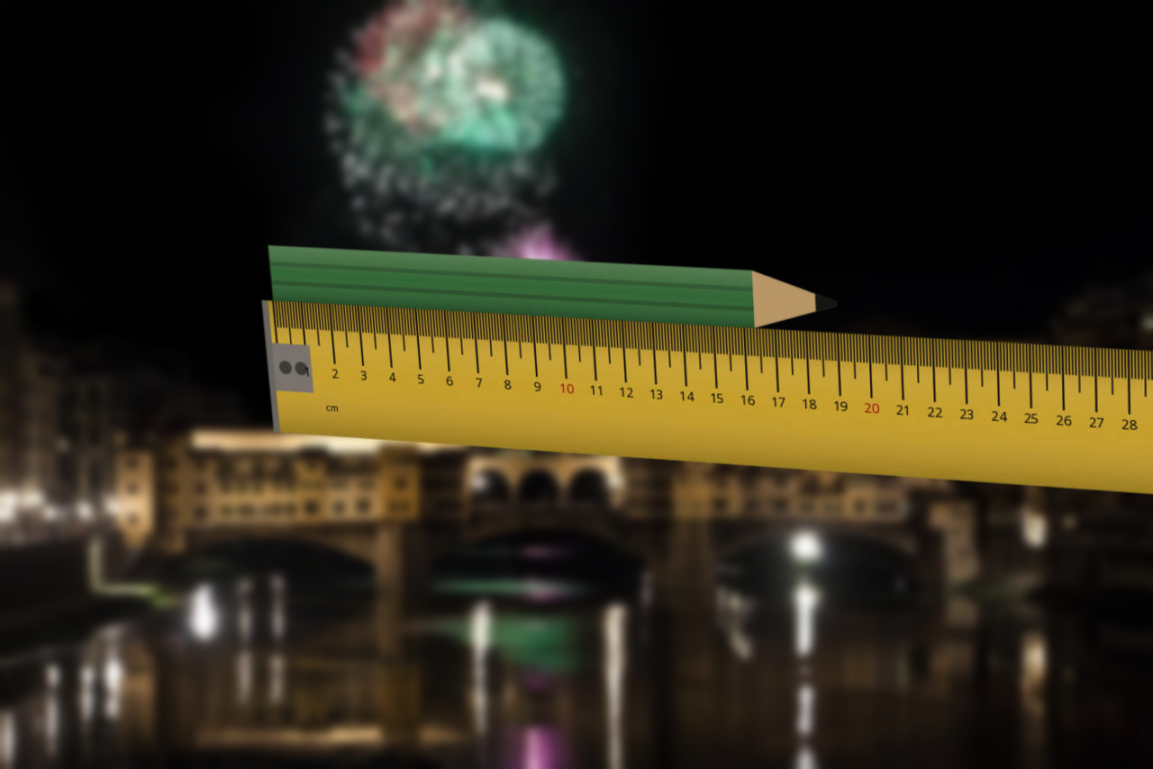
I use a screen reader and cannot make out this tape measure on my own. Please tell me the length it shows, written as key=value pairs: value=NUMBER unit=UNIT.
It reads value=19 unit=cm
